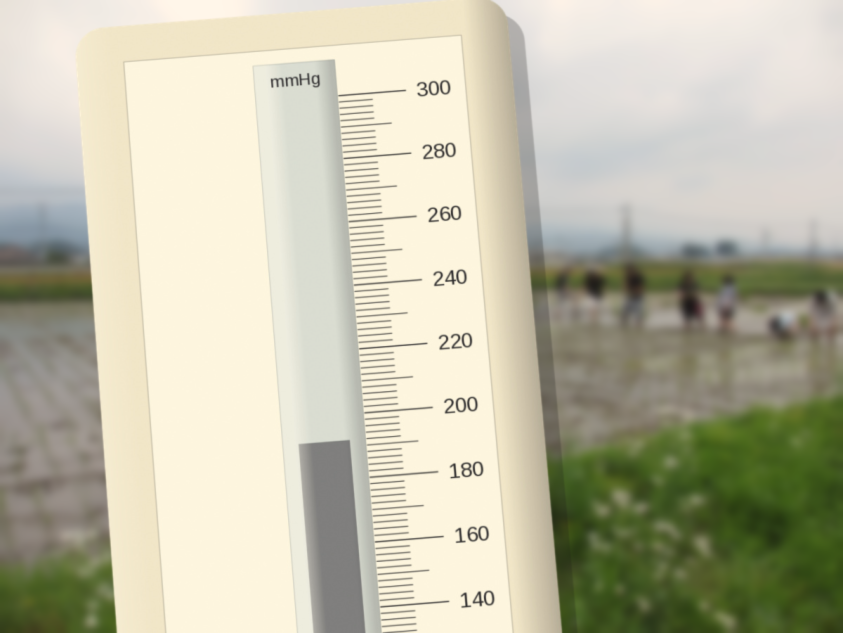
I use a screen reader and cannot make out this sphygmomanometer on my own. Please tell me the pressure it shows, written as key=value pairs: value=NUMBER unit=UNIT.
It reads value=192 unit=mmHg
